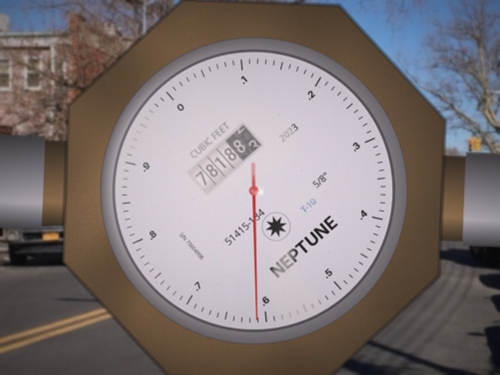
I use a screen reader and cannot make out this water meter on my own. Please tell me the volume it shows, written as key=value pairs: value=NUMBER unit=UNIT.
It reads value=781882.61 unit=ft³
